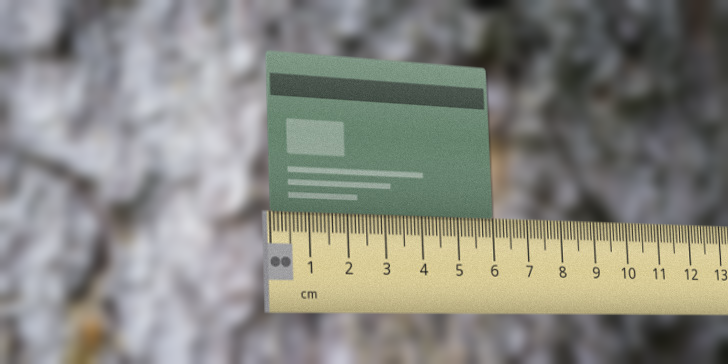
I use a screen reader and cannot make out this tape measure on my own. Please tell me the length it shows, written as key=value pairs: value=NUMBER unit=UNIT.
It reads value=6 unit=cm
